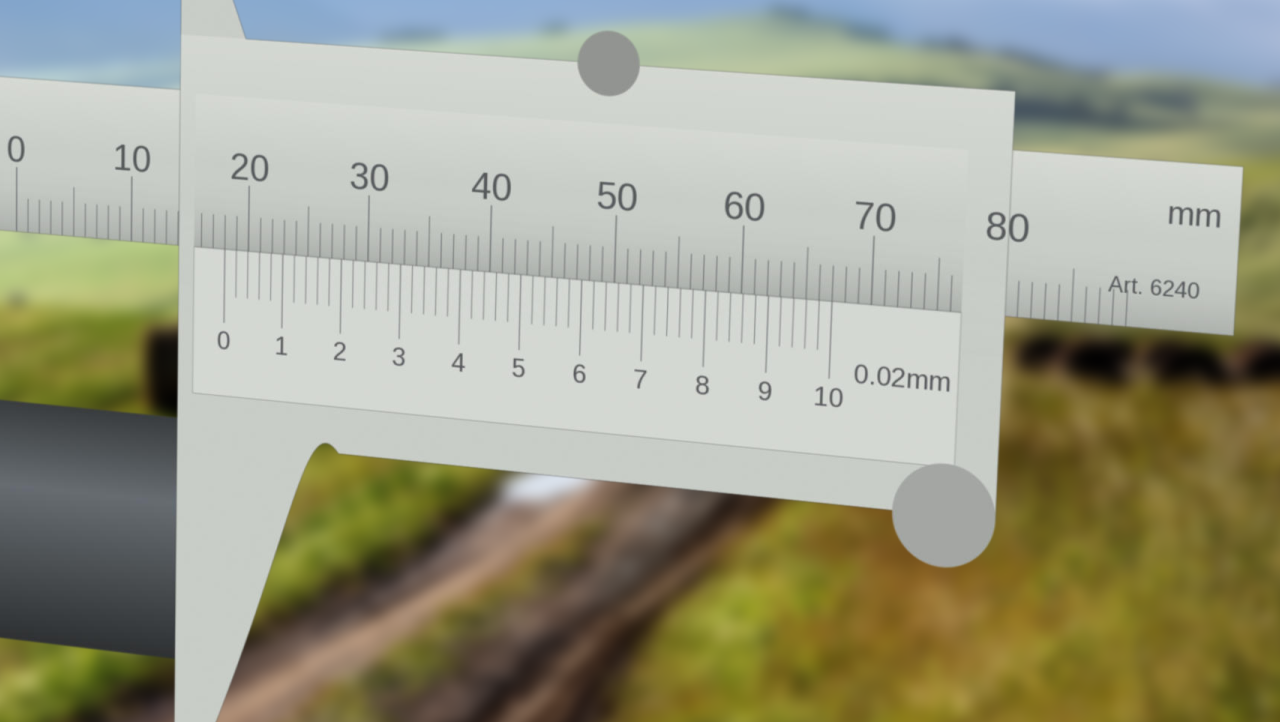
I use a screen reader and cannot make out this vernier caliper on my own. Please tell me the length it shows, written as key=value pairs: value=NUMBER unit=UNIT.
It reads value=18.0 unit=mm
